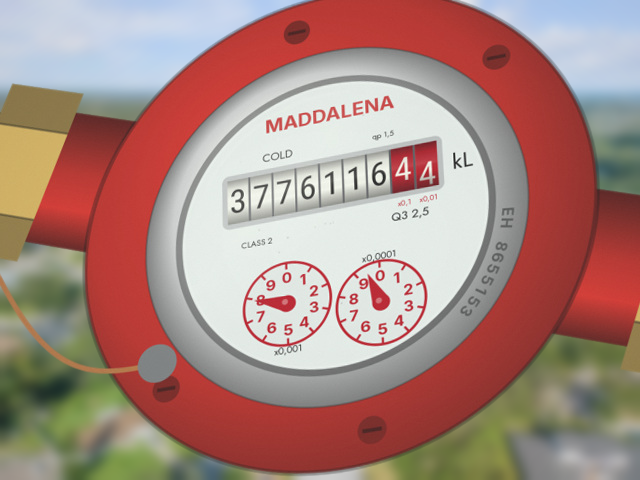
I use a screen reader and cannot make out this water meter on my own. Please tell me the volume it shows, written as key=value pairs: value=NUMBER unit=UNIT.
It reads value=3776116.4379 unit=kL
